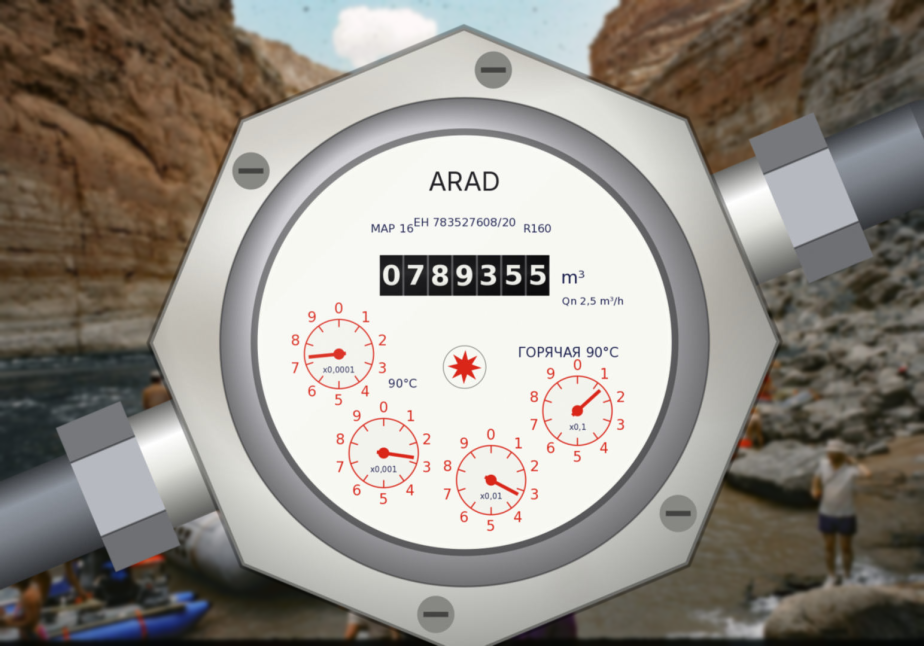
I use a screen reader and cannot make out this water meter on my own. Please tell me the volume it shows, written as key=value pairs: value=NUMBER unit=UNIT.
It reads value=789355.1327 unit=m³
